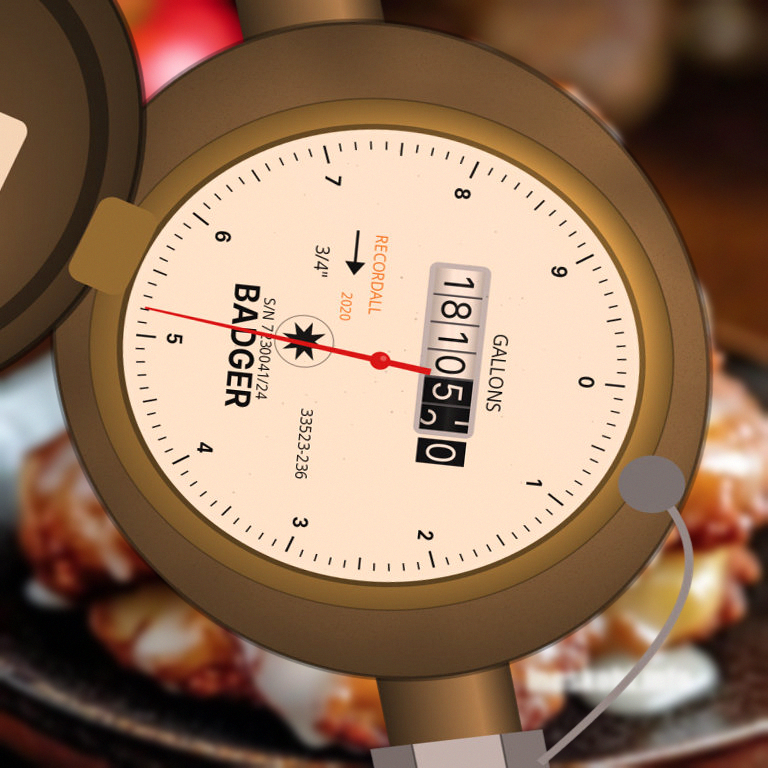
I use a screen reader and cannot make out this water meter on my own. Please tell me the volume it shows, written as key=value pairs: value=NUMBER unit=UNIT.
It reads value=1810515.2 unit=gal
